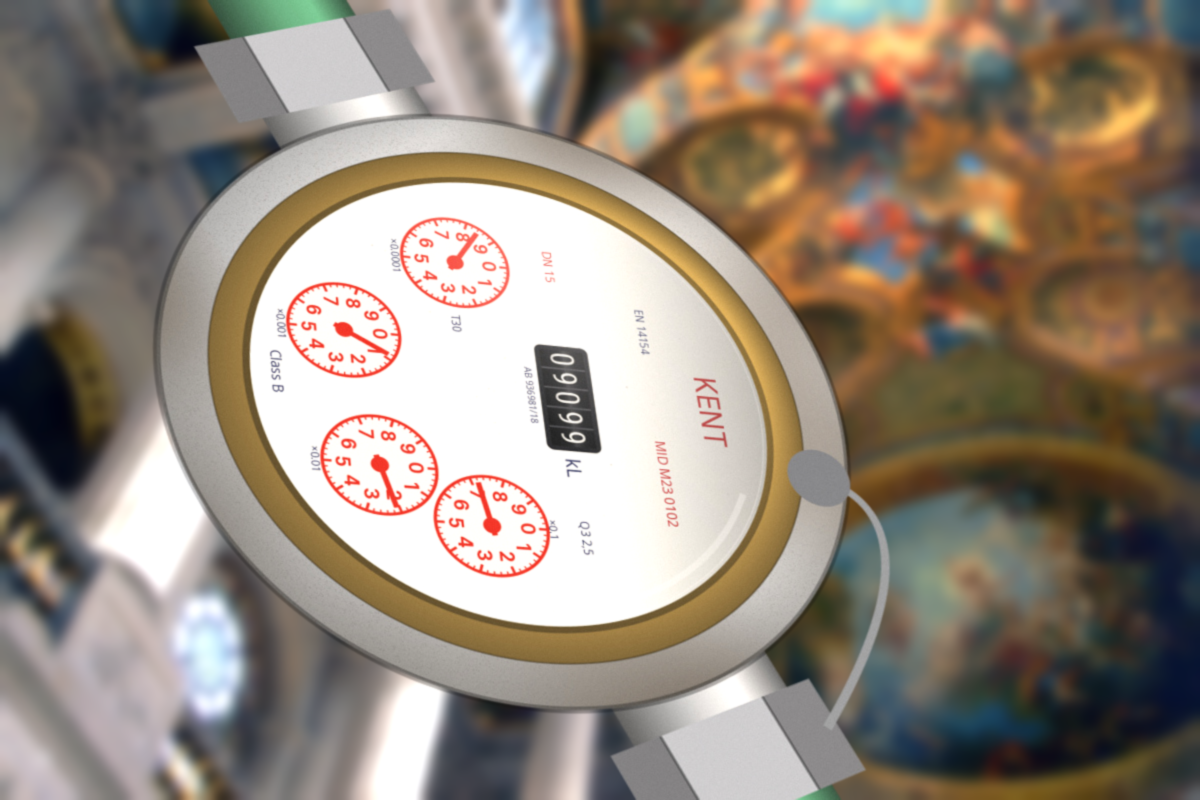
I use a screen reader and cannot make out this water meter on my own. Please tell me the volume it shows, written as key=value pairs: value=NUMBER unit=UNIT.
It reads value=9099.7208 unit=kL
